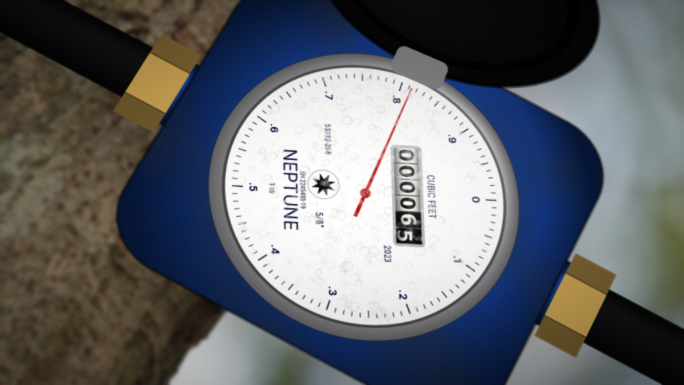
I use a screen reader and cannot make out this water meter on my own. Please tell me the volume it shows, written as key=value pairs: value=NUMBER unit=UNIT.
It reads value=64.81 unit=ft³
